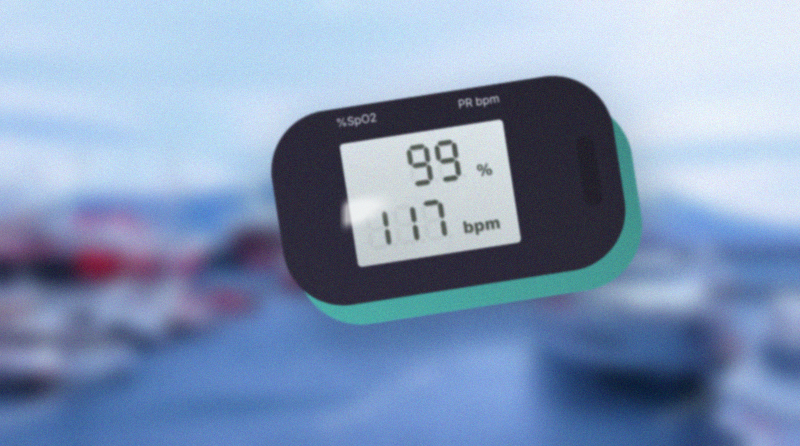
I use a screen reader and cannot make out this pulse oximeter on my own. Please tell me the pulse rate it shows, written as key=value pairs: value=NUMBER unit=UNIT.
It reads value=117 unit=bpm
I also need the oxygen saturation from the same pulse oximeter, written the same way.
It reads value=99 unit=%
